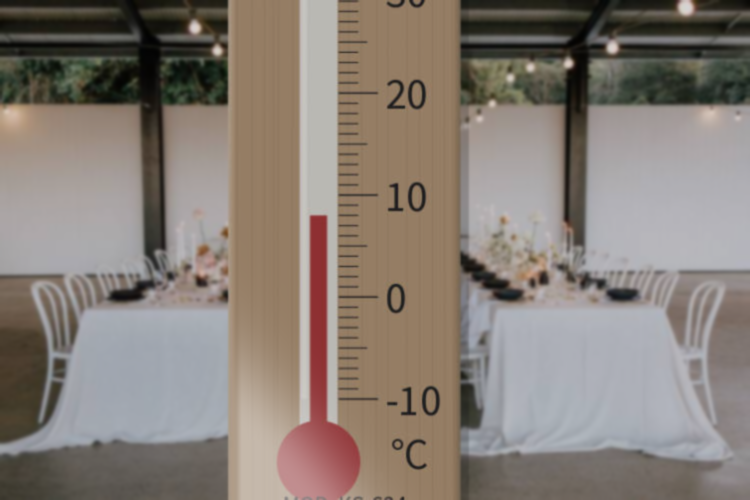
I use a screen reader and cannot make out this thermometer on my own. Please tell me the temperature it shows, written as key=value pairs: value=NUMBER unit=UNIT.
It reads value=8 unit=°C
